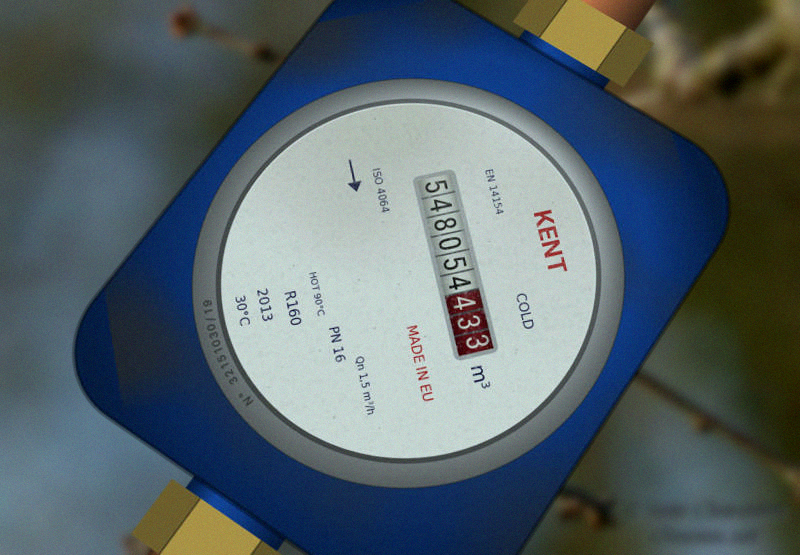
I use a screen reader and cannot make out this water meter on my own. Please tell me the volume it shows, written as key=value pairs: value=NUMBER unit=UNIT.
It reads value=548054.433 unit=m³
